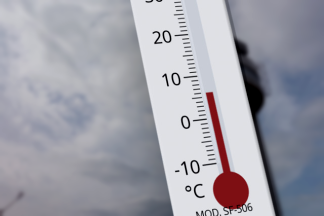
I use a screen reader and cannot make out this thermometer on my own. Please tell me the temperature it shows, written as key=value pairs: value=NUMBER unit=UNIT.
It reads value=6 unit=°C
